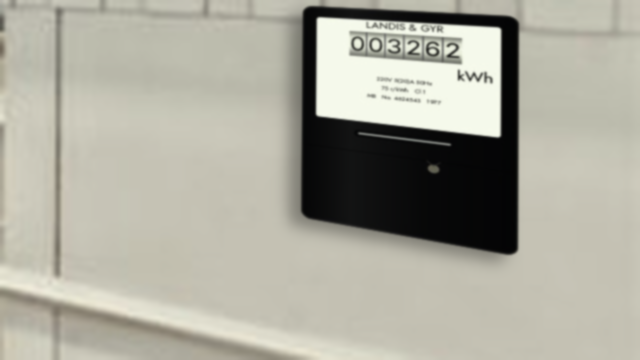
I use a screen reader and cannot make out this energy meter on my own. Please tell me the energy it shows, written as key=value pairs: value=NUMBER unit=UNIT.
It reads value=3262 unit=kWh
